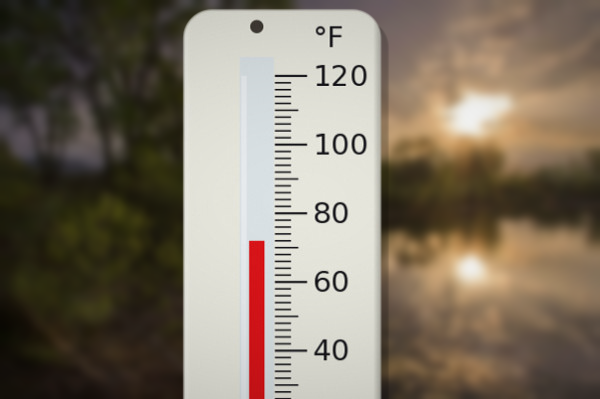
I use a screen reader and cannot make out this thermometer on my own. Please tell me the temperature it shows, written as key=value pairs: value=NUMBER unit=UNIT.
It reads value=72 unit=°F
